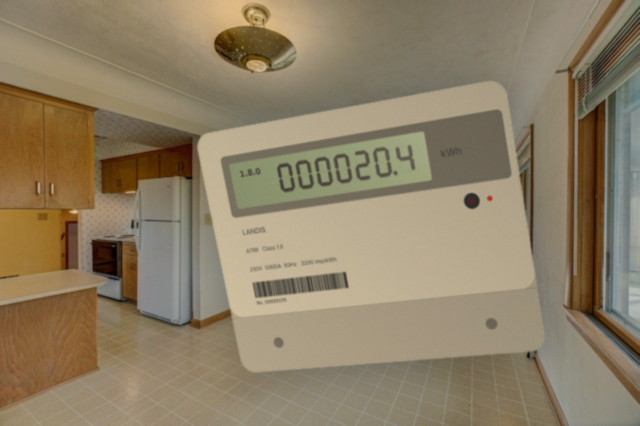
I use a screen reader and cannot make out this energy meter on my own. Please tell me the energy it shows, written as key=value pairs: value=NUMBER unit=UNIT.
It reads value=20.4 unit=kWh
